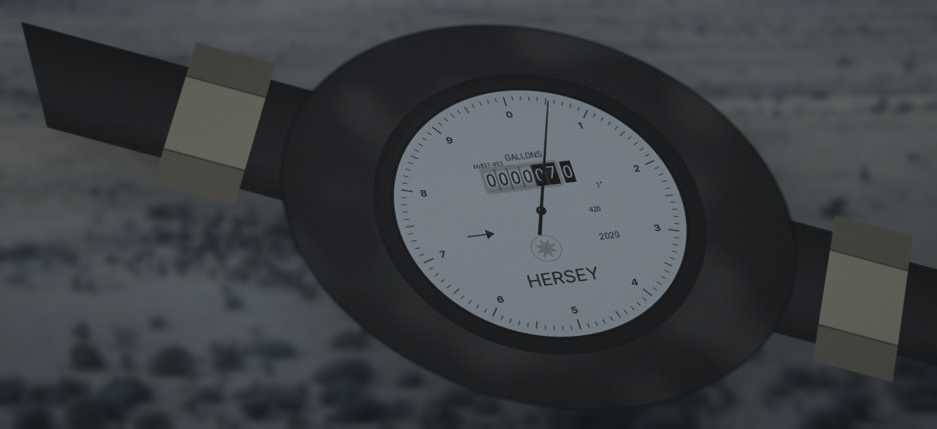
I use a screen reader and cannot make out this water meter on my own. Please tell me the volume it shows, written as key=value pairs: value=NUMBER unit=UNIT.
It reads value=70.5 unit=gal
